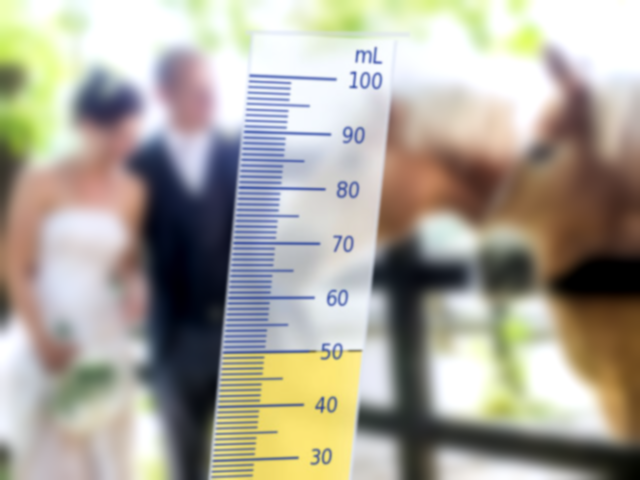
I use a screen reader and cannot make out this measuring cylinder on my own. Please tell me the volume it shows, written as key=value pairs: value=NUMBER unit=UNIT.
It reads value=50 unit=mL
